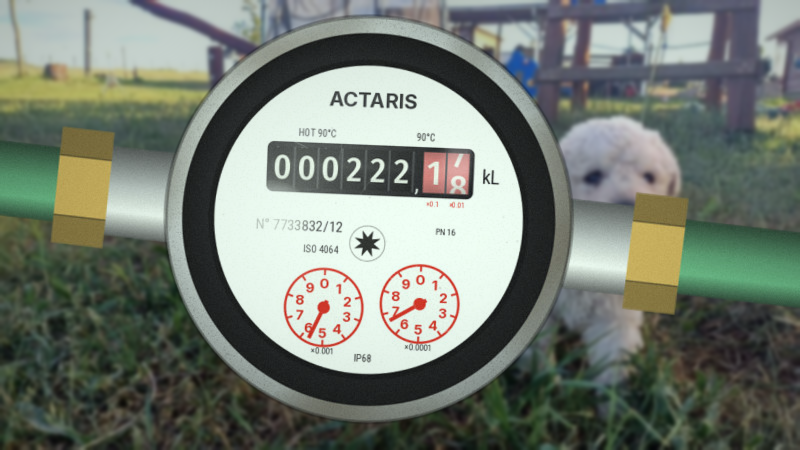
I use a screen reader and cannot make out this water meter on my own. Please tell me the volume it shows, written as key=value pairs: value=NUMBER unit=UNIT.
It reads value=222.1756 unit=kL
